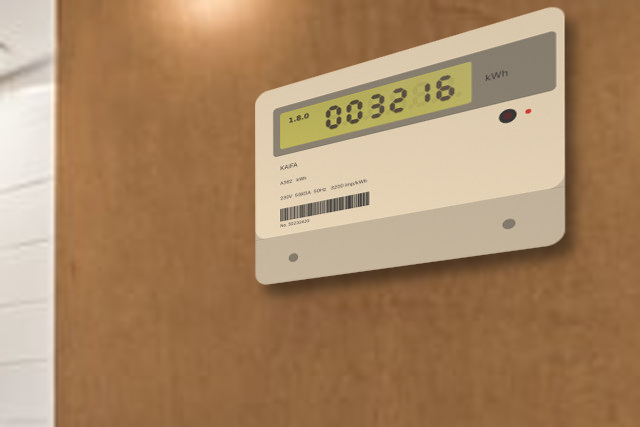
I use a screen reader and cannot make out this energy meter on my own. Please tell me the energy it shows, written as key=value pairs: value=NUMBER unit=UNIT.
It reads value=3216 unit=kWh
